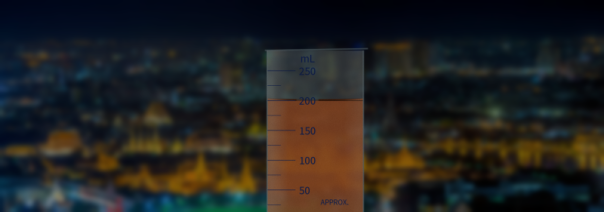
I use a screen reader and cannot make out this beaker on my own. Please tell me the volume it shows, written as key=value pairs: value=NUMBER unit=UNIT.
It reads value=200 unit=mL
